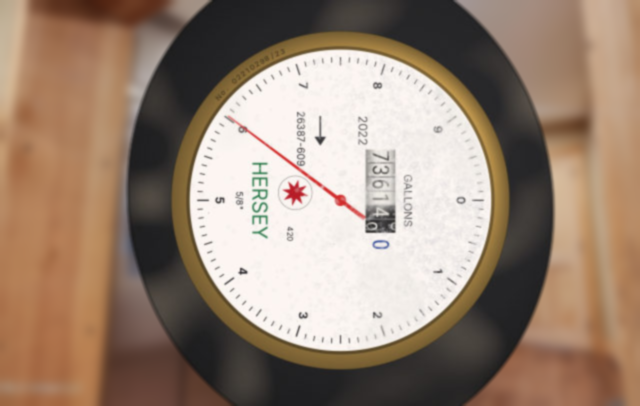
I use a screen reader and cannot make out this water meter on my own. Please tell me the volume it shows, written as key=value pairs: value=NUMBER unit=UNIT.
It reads value=7361486.0 unit=gal
